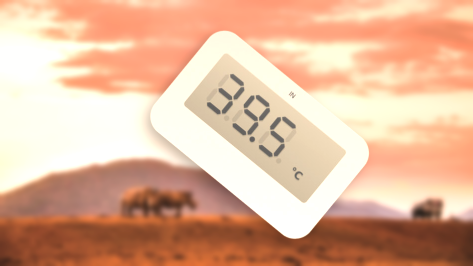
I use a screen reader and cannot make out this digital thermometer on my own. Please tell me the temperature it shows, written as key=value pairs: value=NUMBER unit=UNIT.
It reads value=39.5 unit=°C
